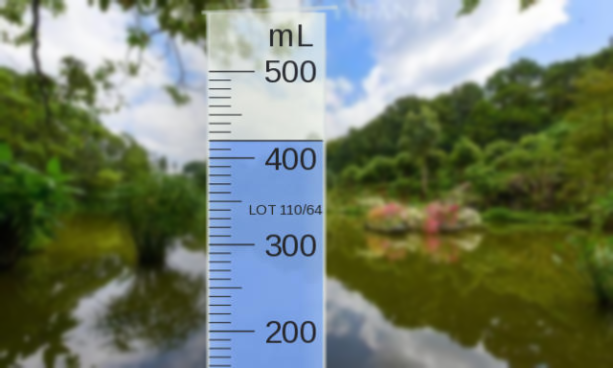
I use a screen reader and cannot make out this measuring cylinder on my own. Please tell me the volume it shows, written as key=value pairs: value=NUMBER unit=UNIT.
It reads value=420 unit=mL
